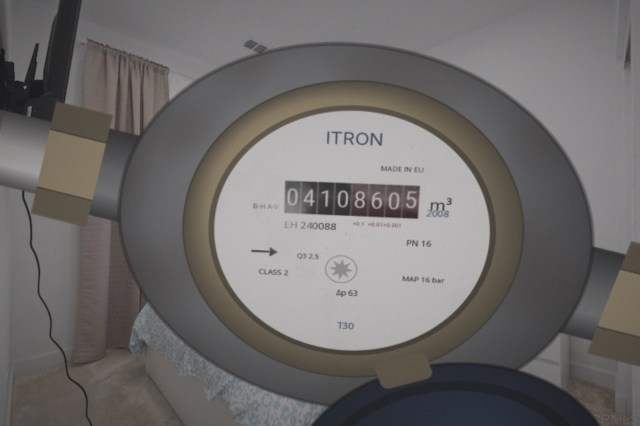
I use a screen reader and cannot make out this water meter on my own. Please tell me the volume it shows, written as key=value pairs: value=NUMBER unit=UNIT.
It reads value=410.8605 unit=m³
